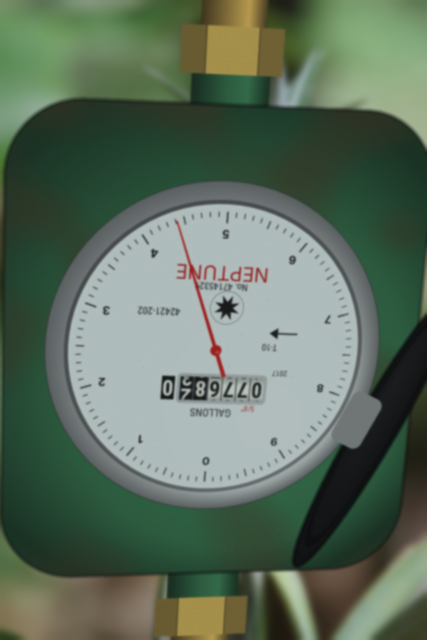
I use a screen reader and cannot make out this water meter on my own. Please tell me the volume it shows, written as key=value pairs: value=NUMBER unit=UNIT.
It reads value=776824.4 unit=gal
